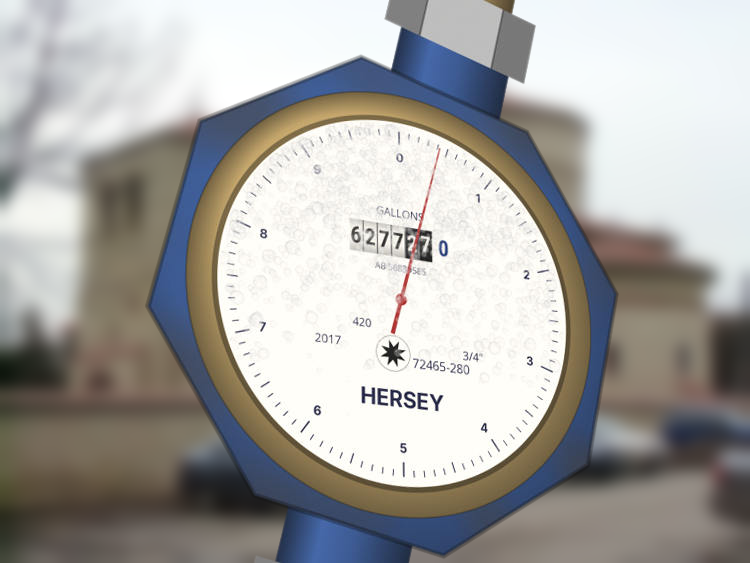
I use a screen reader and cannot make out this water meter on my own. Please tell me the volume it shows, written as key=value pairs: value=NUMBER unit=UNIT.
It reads value=6277270.4 unit=gal
